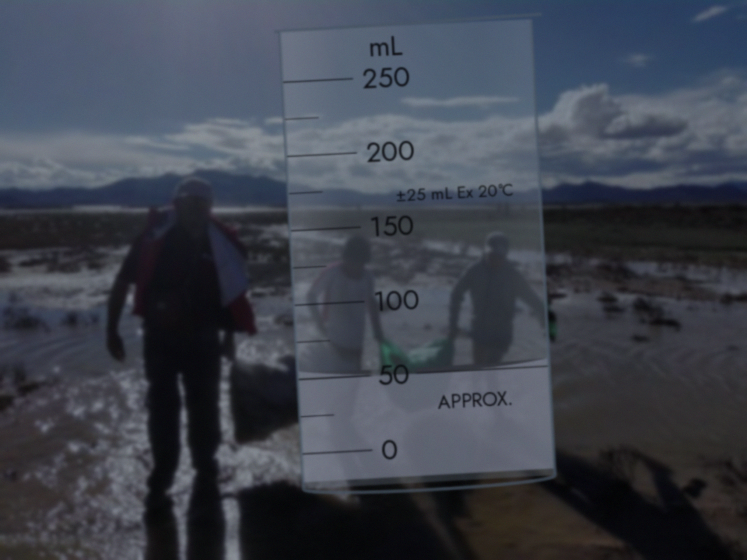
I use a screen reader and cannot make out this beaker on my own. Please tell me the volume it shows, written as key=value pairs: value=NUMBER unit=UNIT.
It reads value=50 unit=mL
